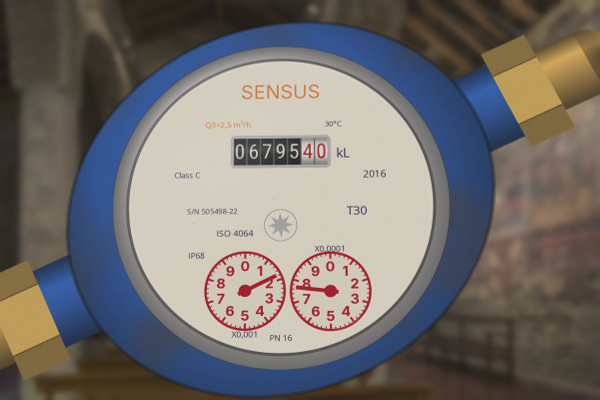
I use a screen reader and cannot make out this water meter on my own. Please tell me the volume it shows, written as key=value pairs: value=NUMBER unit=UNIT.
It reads value=6795.4017 unit=kL
